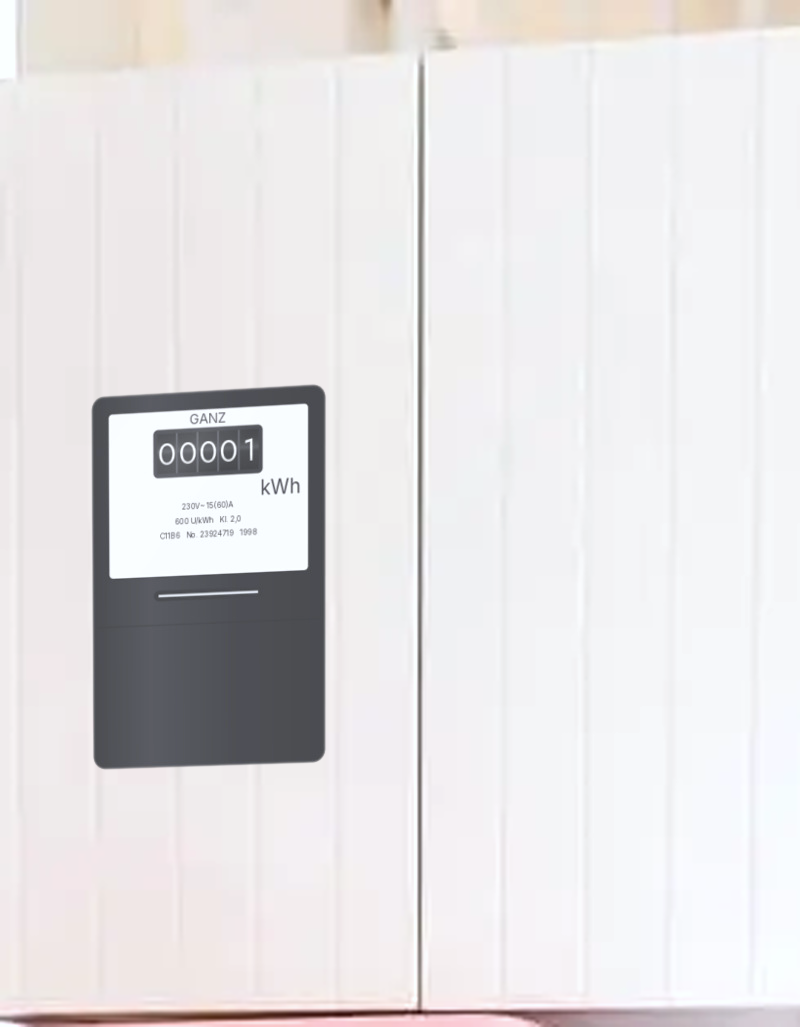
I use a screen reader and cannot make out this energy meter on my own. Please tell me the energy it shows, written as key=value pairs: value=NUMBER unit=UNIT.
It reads value=1 unit=kWh
